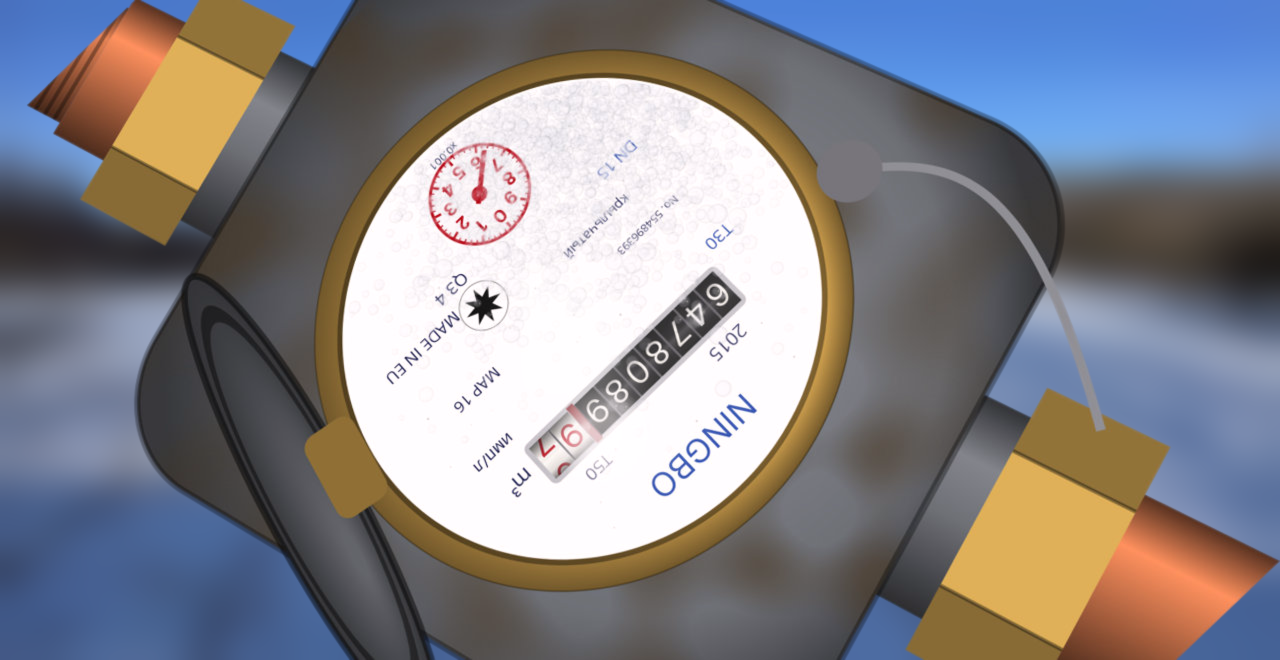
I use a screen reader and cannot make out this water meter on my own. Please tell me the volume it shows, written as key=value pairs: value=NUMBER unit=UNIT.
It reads value=6478089.966 unit=m³
